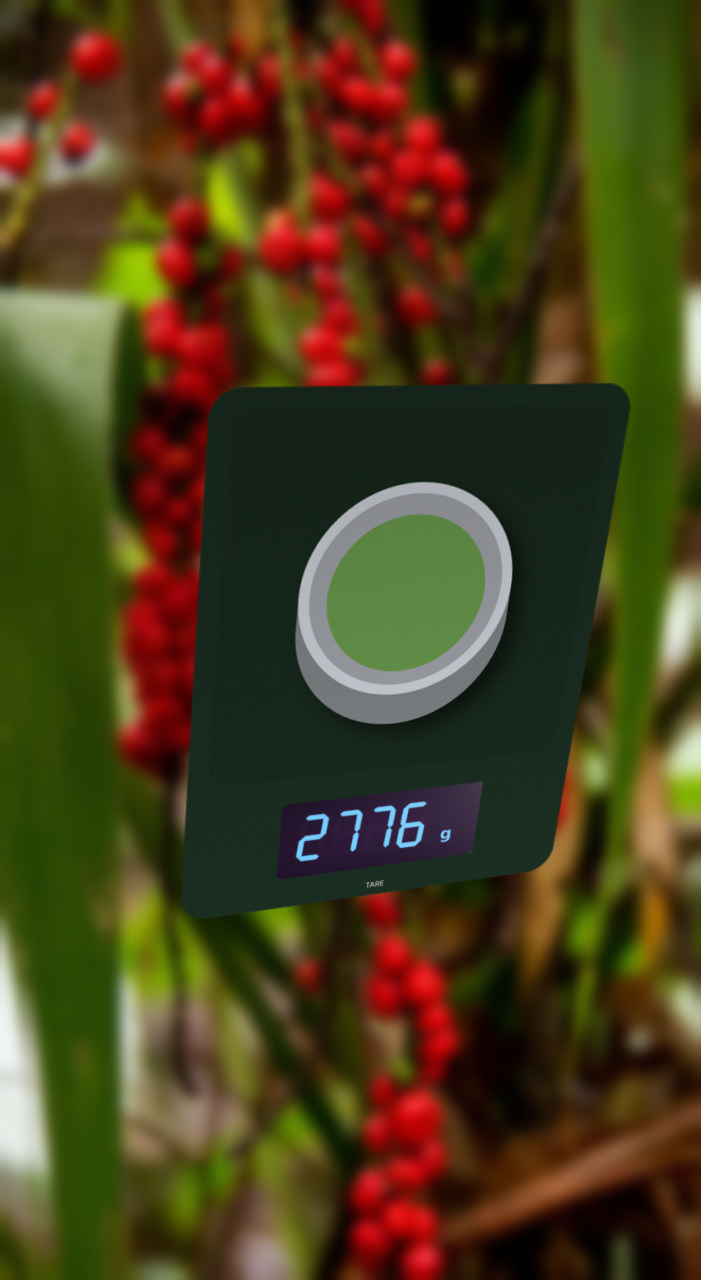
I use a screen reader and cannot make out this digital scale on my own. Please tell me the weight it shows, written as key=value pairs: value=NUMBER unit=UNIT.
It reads value=2776 unit=g
